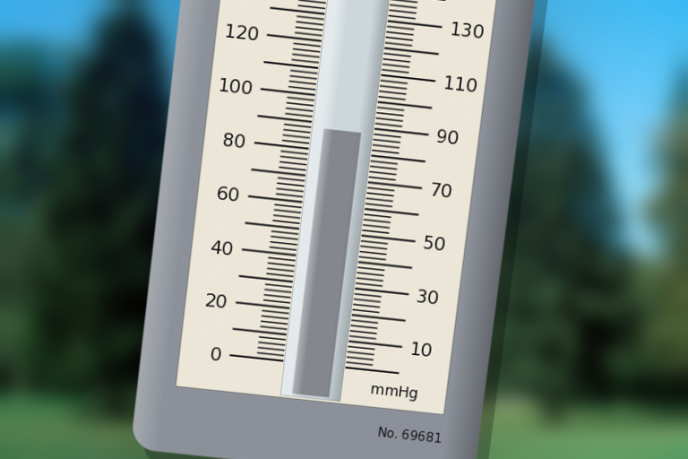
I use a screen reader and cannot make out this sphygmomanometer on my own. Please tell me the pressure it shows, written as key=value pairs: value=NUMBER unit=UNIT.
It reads value=88 unit=mmHg
